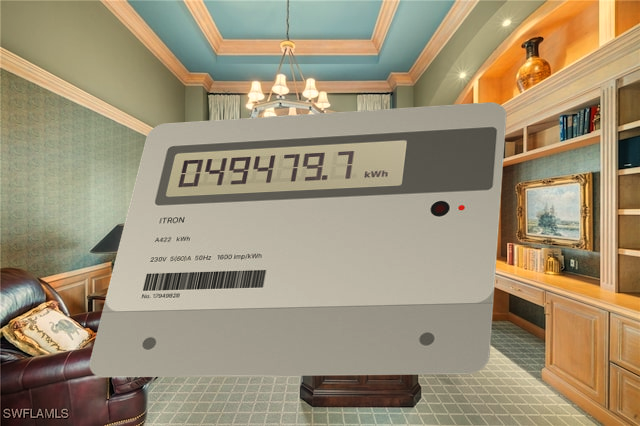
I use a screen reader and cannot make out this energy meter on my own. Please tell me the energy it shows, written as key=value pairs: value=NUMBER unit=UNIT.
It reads value=49479.7 unit=kWh
